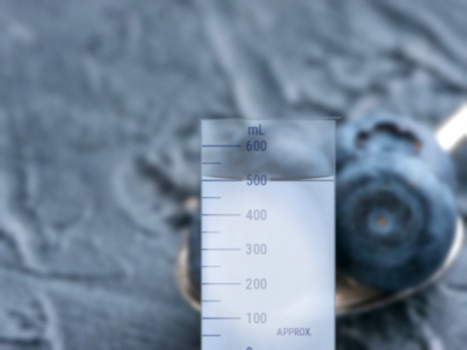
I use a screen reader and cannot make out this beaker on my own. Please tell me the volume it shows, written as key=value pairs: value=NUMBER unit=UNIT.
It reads value=500 unit=mL
